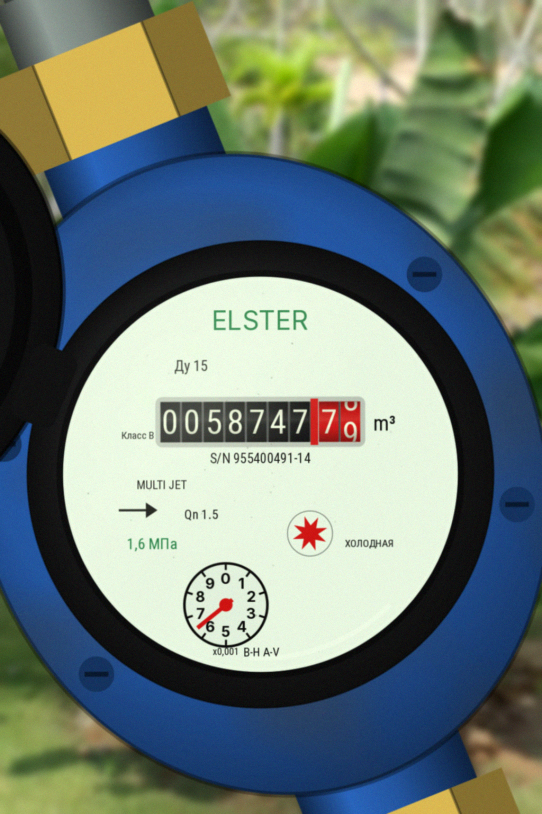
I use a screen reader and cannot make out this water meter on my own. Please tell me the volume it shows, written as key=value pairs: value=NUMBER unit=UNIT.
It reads value=58747.786 unit=m³
